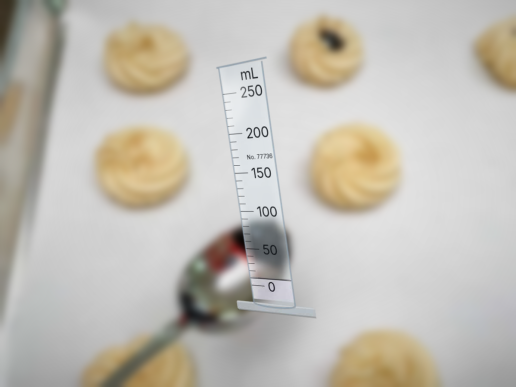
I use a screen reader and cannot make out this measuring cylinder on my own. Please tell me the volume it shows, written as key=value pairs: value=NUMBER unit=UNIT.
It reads value=10 unit=mL
